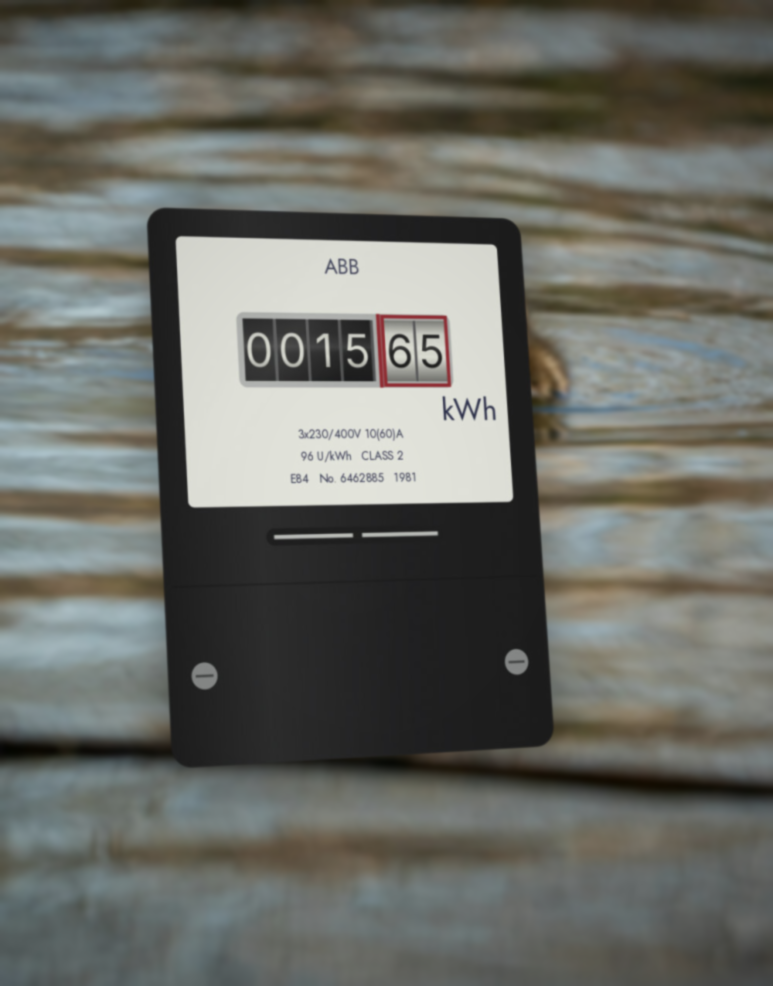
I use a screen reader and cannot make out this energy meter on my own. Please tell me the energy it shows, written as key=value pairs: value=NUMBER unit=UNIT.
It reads value=15.65 unit=kWh
